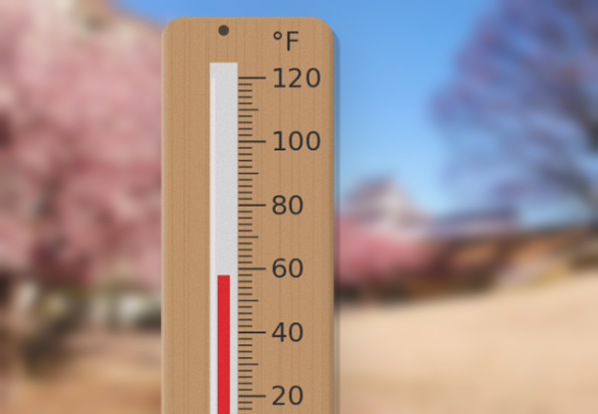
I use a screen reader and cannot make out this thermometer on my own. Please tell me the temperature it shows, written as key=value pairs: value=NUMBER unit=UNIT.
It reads value=58 unit=°F
